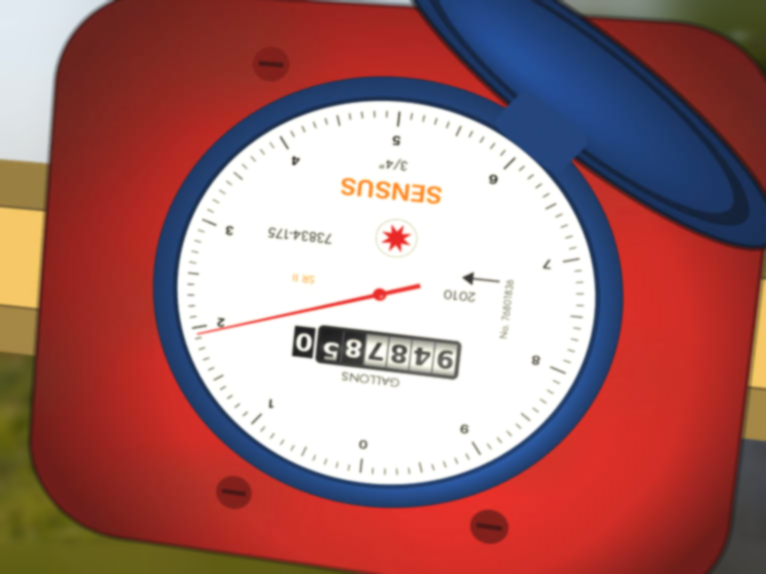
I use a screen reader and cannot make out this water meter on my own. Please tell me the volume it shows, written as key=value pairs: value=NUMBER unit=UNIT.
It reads value=9487851.9 unit=gal
